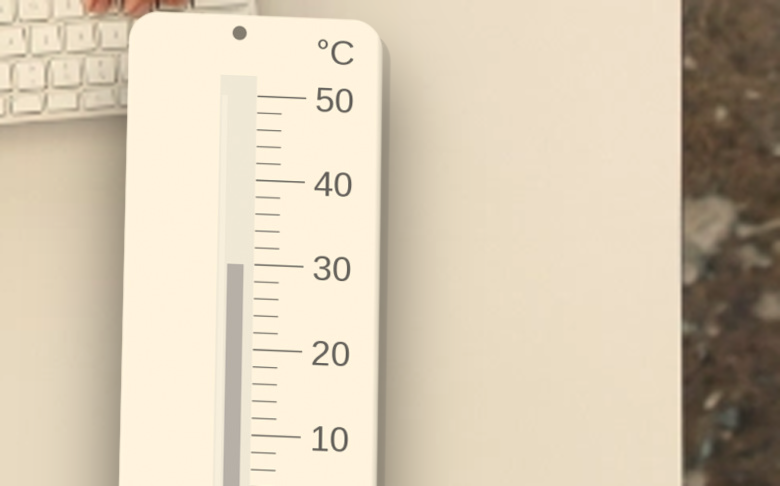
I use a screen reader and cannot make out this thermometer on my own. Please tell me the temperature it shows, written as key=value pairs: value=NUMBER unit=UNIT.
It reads value=30 unit=°C
